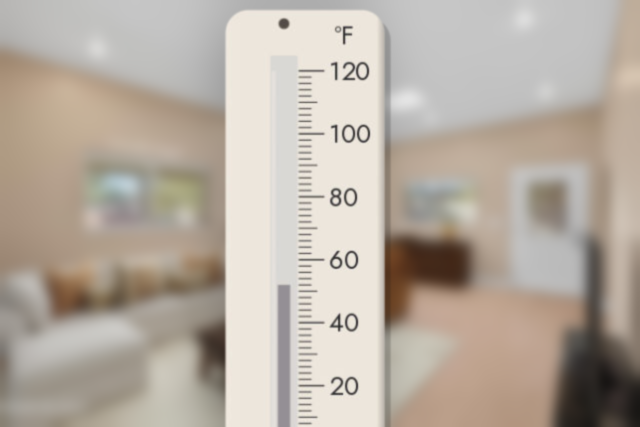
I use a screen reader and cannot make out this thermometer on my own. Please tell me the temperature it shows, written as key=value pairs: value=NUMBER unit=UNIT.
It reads value=52 unit=°F
